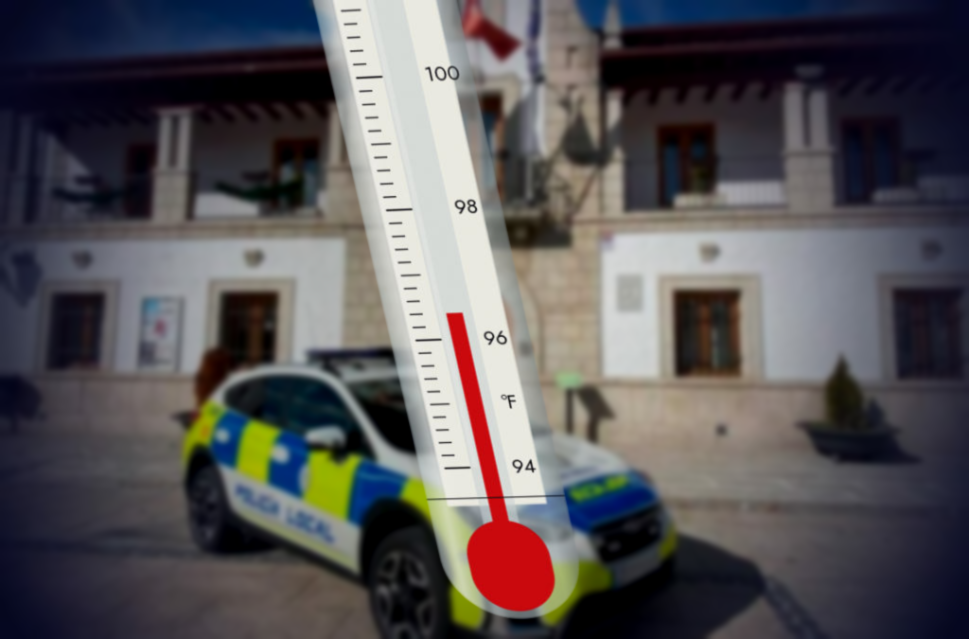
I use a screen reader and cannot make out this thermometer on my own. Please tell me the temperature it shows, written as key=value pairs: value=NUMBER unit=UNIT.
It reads value=96.4 unit=°F
